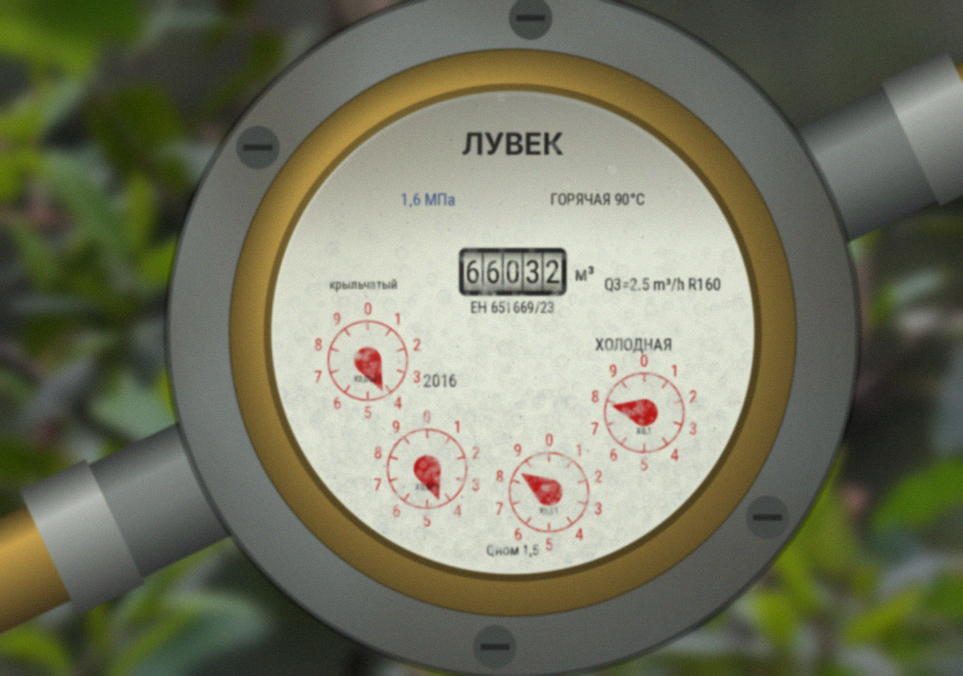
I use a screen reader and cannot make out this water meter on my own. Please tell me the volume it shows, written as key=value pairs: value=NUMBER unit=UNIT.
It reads value=66032.7844 unit=m³
